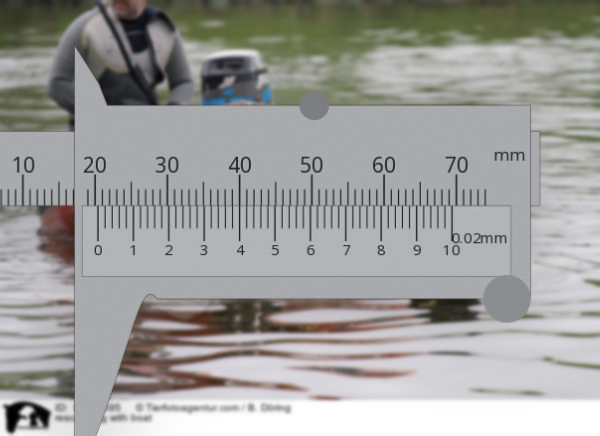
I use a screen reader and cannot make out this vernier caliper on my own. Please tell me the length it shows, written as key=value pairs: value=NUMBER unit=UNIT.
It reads value=20.4 unit=mm
